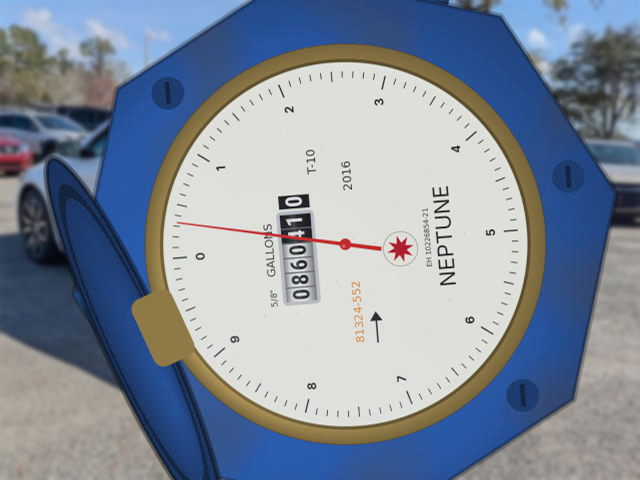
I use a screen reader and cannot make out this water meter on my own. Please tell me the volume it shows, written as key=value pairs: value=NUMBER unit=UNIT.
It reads value=860410.3 unit=gal
